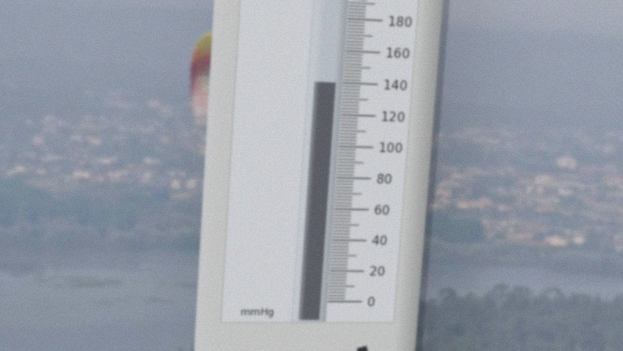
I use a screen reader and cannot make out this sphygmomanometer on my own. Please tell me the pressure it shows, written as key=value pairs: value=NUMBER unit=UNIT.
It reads value=140 unit=mmHg
